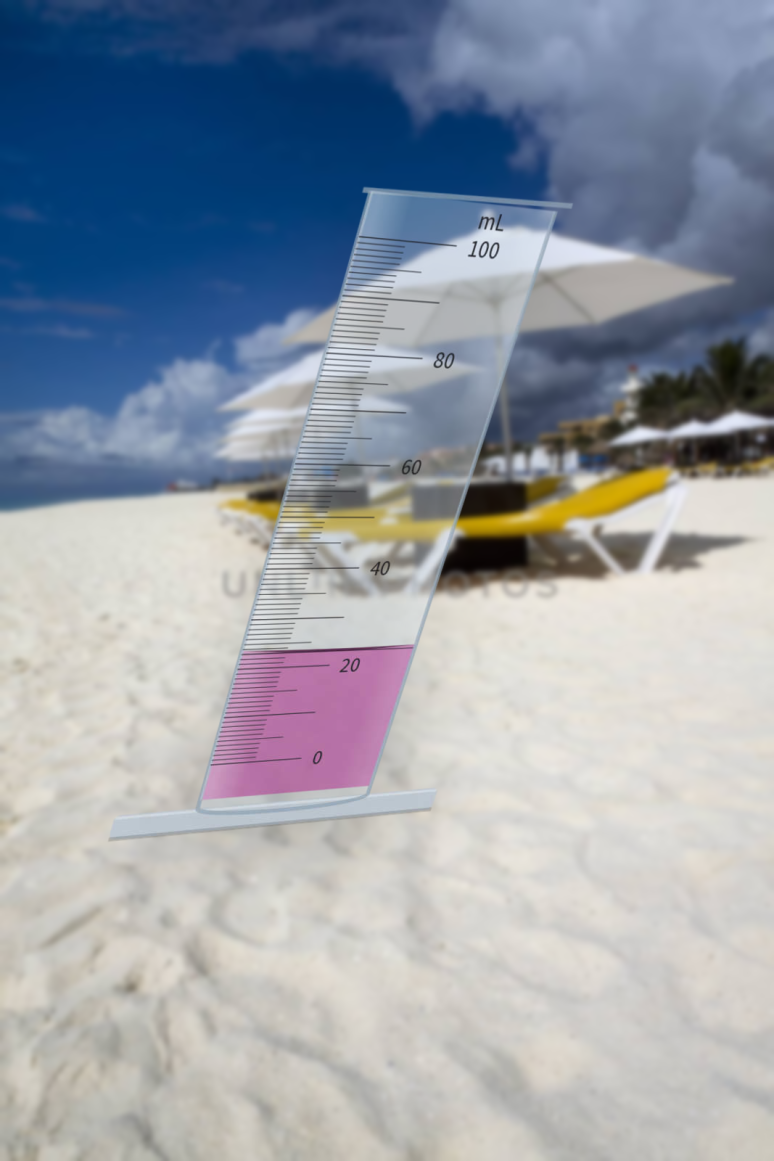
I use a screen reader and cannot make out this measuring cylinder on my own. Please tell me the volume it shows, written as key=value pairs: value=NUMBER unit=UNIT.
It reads value=23 unit=mL
